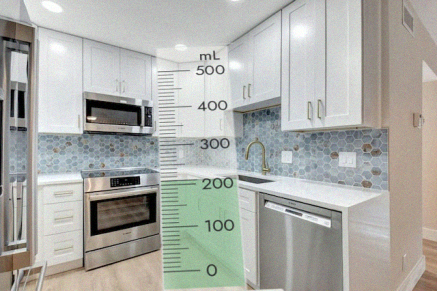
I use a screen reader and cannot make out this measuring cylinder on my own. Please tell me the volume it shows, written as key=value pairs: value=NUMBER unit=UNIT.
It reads value=210 unit=mL
